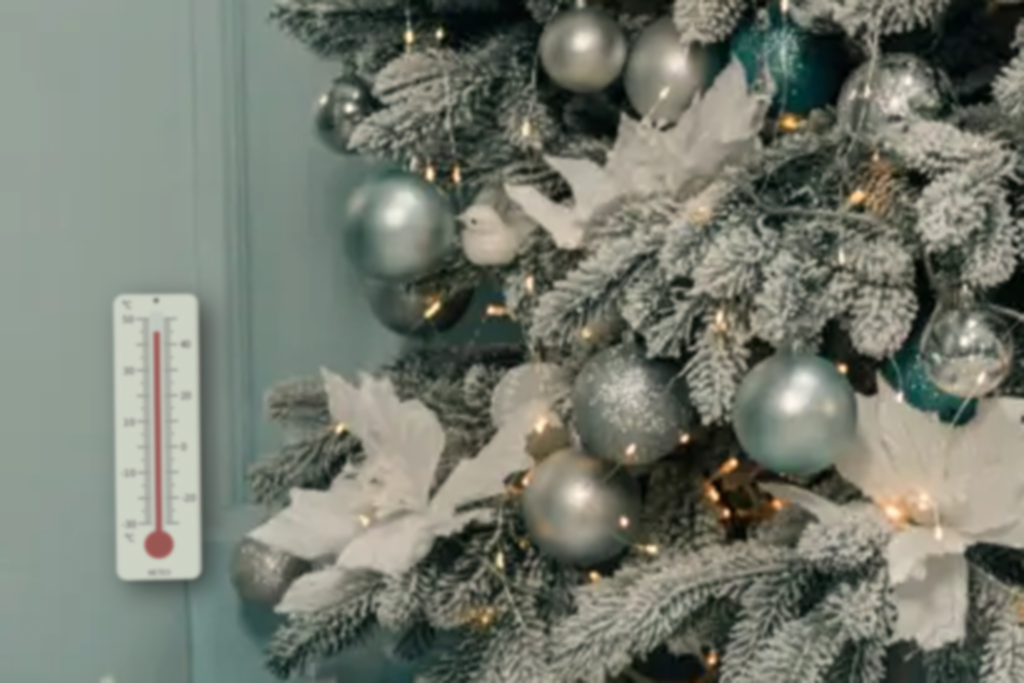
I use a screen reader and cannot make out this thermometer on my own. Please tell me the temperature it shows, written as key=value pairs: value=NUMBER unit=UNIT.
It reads value=45 unit=°C
